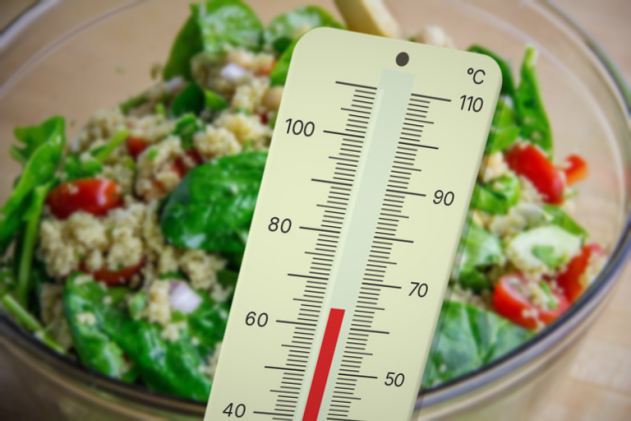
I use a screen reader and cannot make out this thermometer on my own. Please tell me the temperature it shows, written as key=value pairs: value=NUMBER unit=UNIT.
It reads value=64 unit=°C
